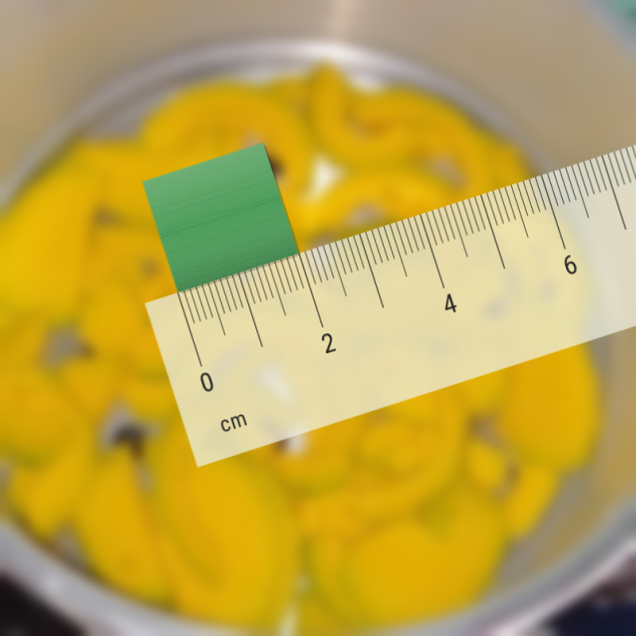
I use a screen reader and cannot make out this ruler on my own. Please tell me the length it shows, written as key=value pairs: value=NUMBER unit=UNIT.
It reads value=2 unit=cm
